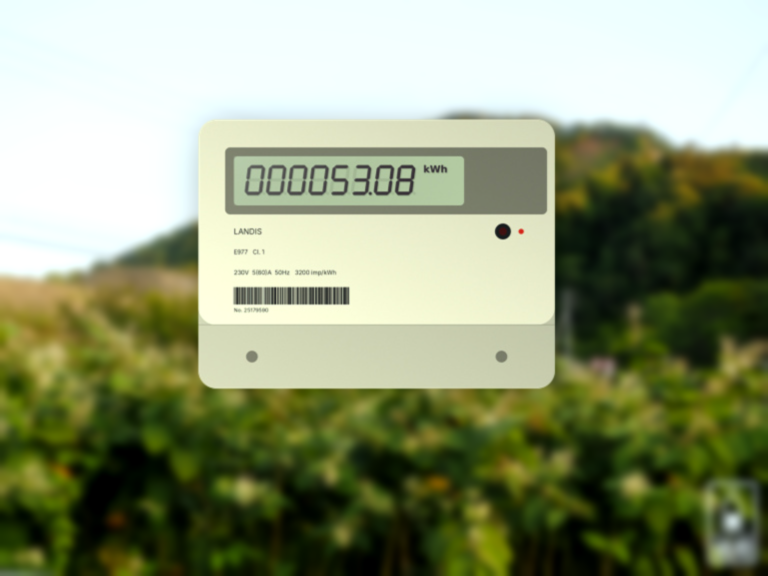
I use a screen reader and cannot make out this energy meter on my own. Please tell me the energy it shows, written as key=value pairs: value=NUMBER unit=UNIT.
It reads value=53.08 unit=kWh
